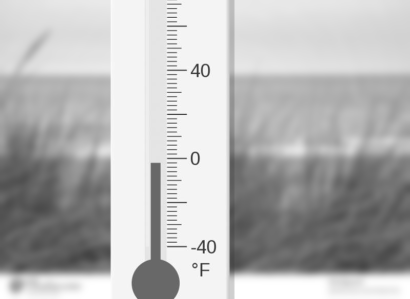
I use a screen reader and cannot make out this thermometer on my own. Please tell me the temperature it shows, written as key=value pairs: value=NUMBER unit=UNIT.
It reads value=-2 unit=°F
